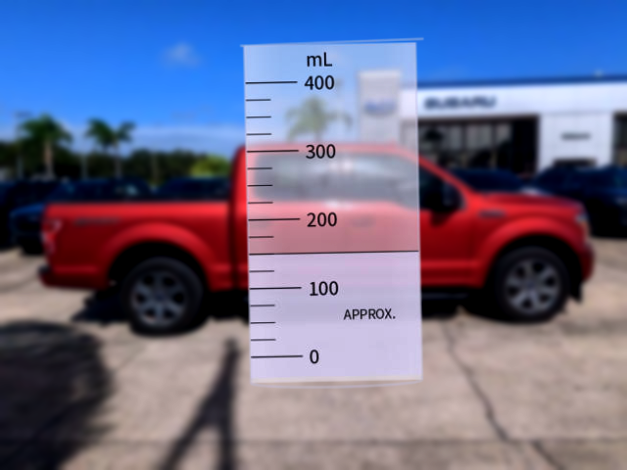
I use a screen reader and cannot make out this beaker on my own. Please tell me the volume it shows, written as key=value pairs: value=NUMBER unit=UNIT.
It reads value=150 unit=mL
